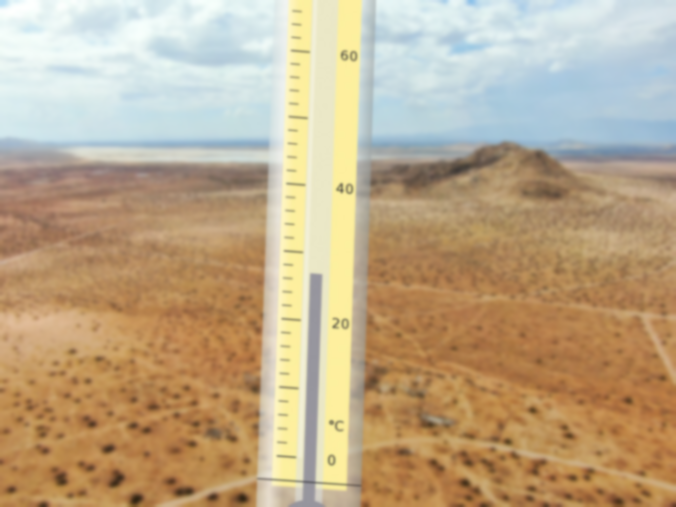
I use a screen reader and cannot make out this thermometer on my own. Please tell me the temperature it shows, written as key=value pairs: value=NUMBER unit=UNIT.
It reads value=27 unit=°C
